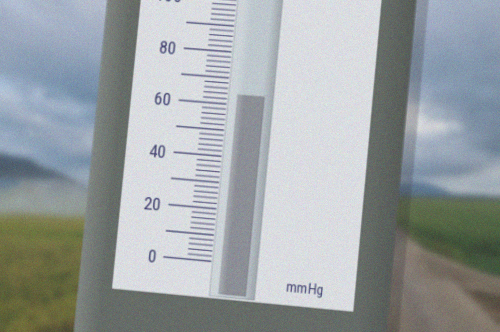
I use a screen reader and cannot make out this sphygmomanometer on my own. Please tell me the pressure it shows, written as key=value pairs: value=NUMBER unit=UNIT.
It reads value=64 unit=mmHg
